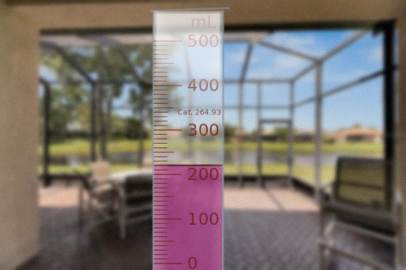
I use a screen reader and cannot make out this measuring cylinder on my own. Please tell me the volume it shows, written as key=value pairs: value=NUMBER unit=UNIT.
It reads value=220 unit=mL
